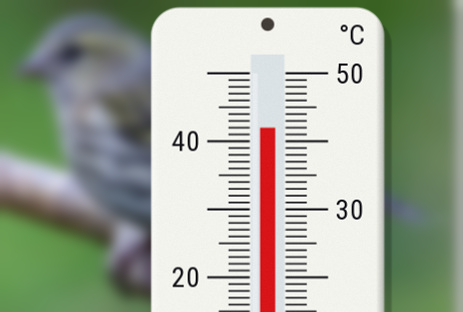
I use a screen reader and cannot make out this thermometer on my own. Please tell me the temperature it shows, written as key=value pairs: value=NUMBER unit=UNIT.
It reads value=42 unit=°C
